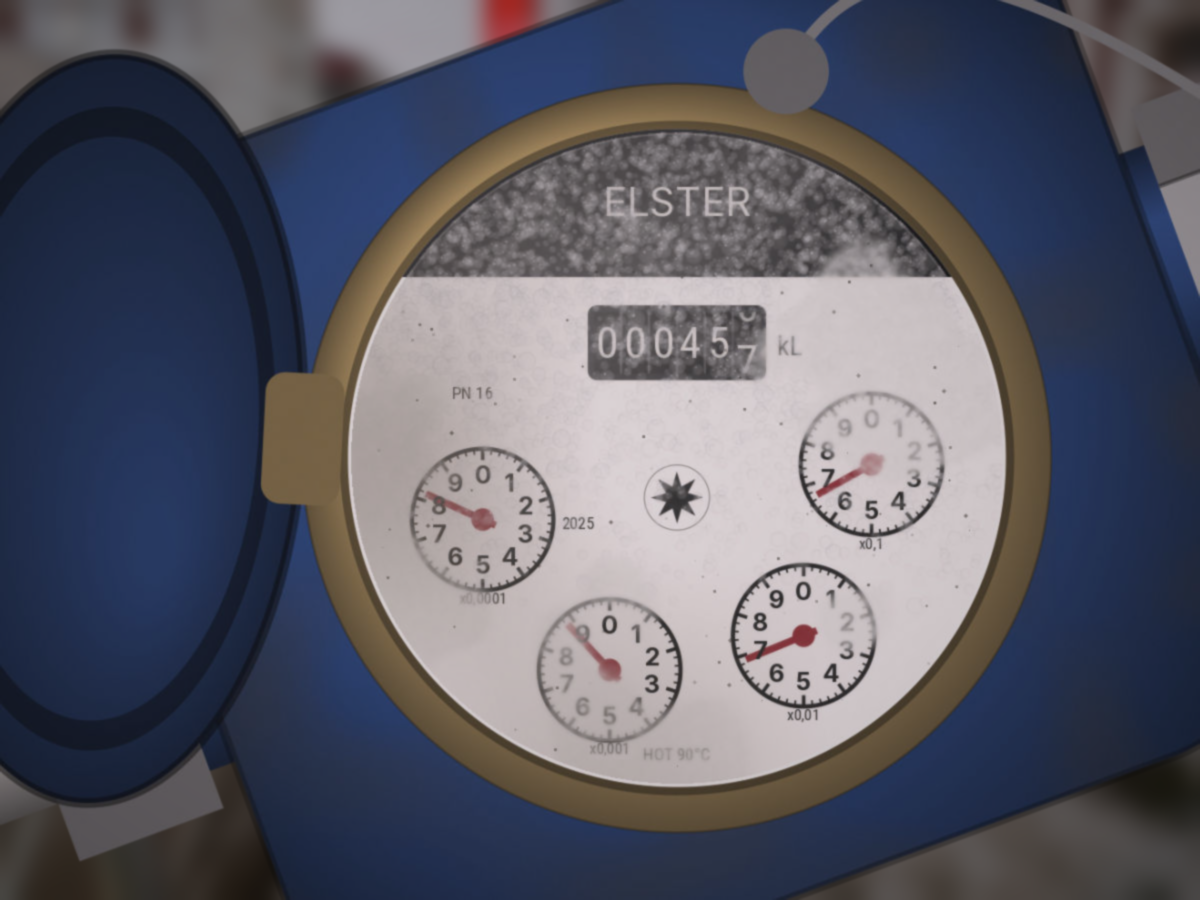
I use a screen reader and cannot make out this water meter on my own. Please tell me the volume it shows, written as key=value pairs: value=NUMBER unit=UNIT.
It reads value=456.6688 unit=kL
